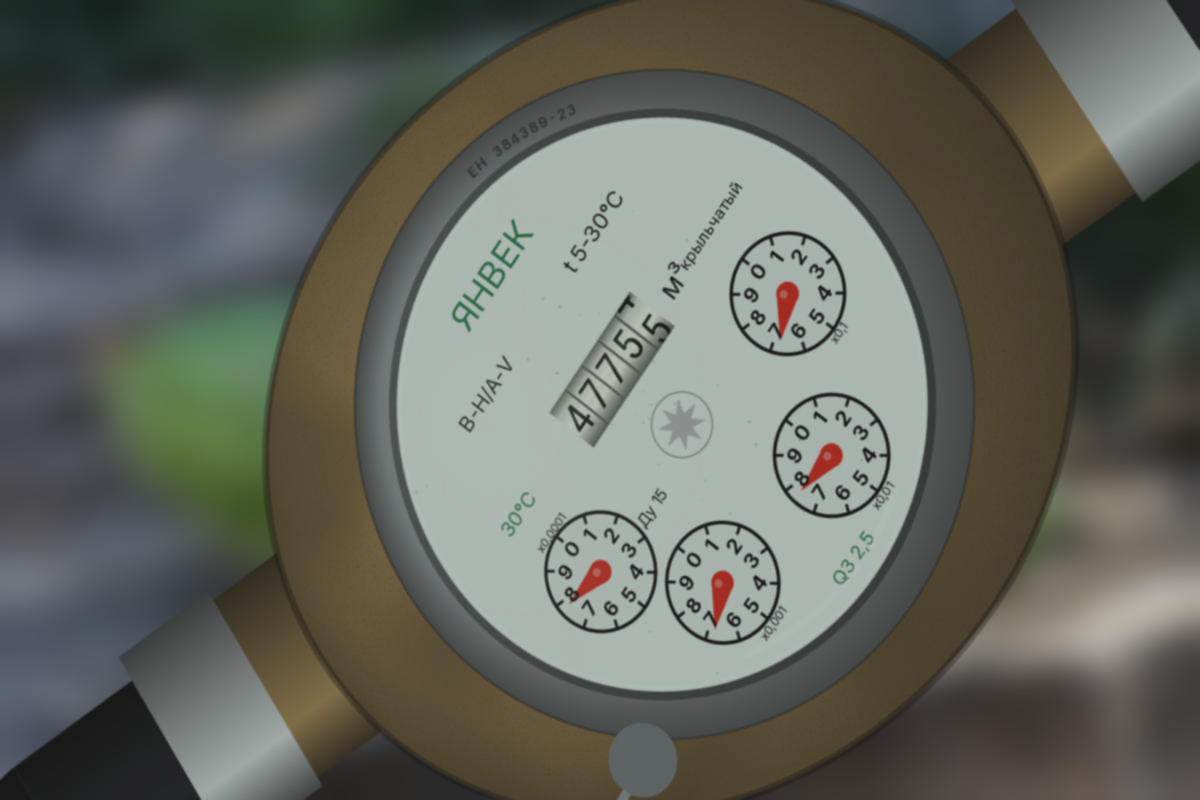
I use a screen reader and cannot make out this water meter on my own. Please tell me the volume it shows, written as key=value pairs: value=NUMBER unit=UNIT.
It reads value=47754.6767 unit=m³
